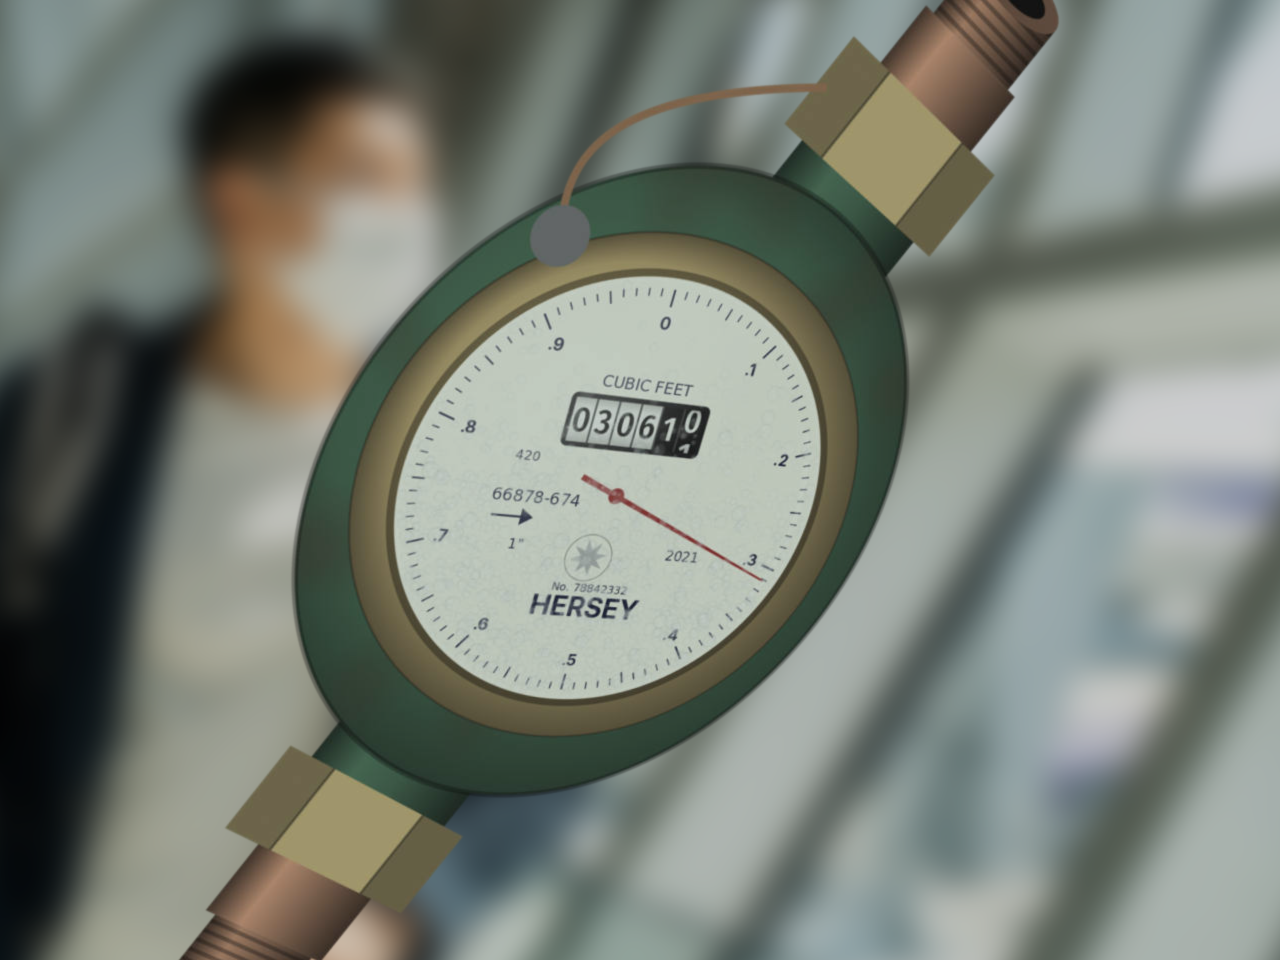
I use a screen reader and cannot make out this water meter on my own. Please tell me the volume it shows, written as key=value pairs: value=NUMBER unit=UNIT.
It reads value=30610.31 unit=ft³
